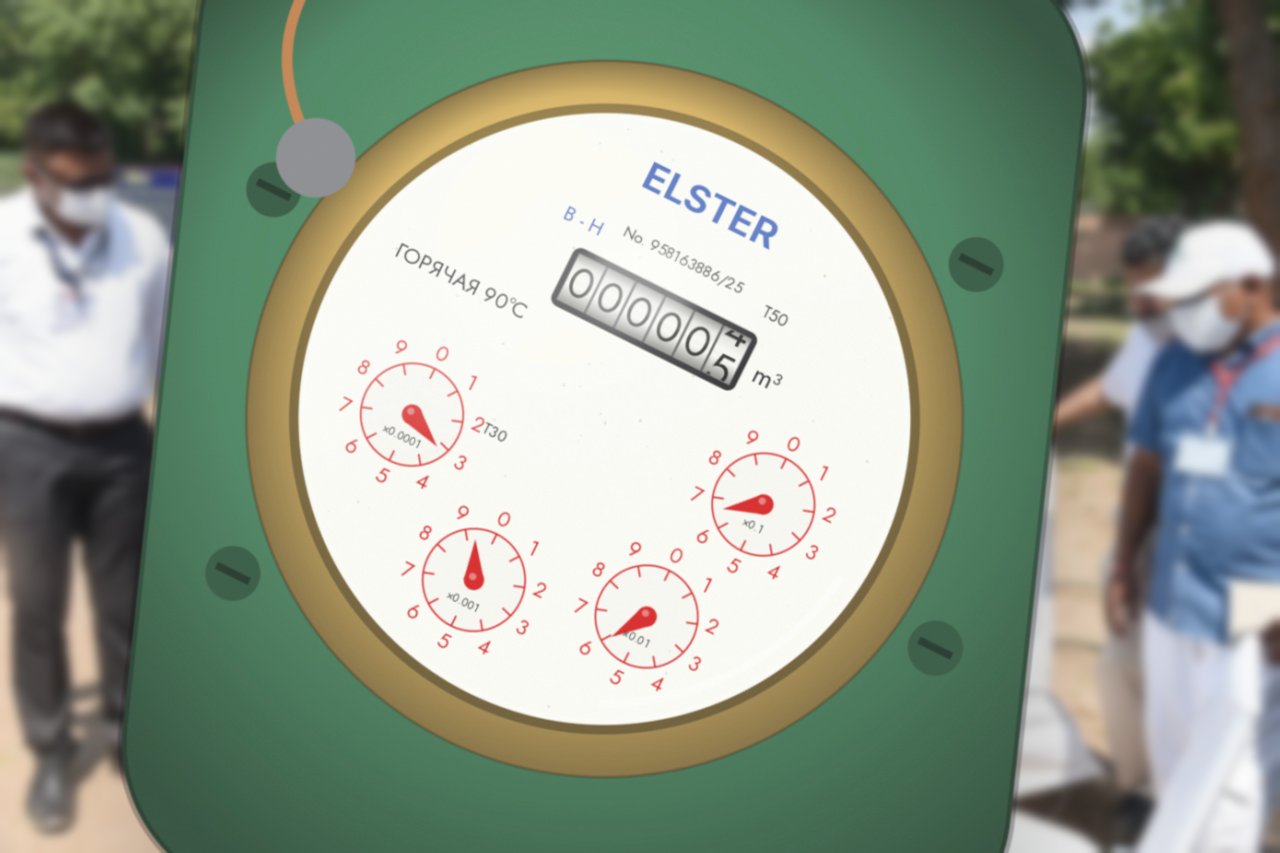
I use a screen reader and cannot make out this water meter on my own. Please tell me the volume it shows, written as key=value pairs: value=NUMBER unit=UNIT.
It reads value=4.6593 unit=m³
